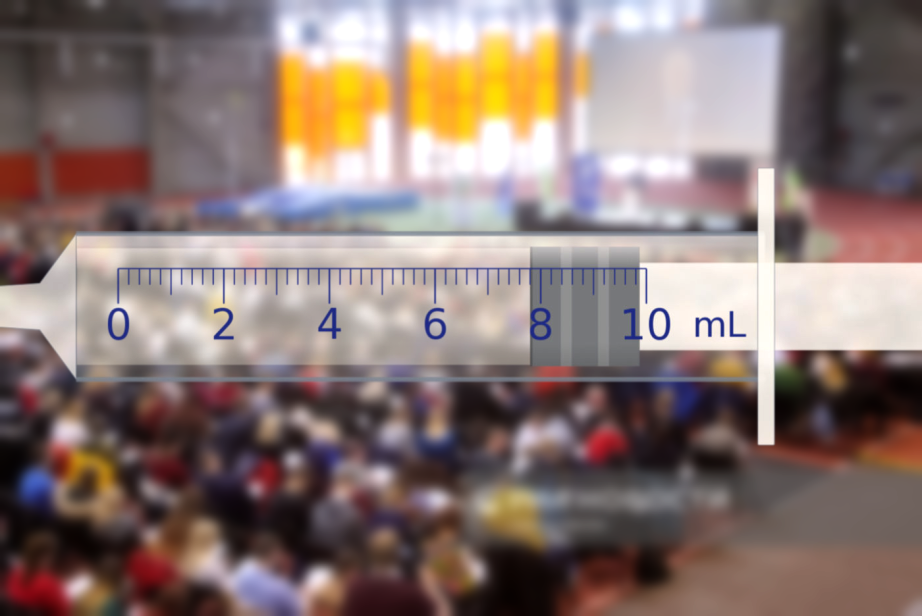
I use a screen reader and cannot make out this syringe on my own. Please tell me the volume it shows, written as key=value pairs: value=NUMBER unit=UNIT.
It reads value=7.8 unit=mL
